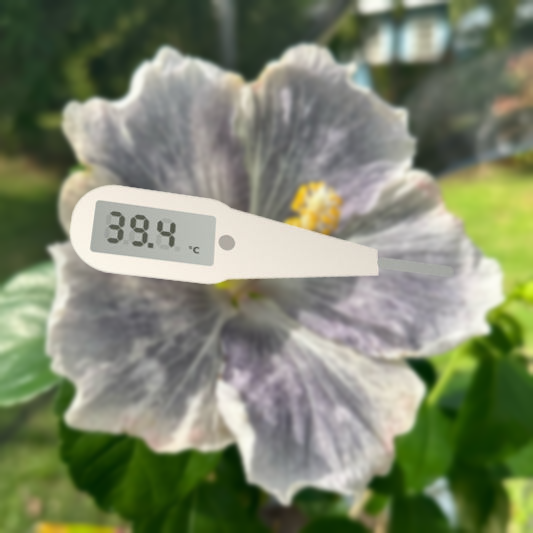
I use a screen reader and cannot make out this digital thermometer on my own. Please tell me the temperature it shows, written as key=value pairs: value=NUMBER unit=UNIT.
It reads value=39.4 unit=°C
